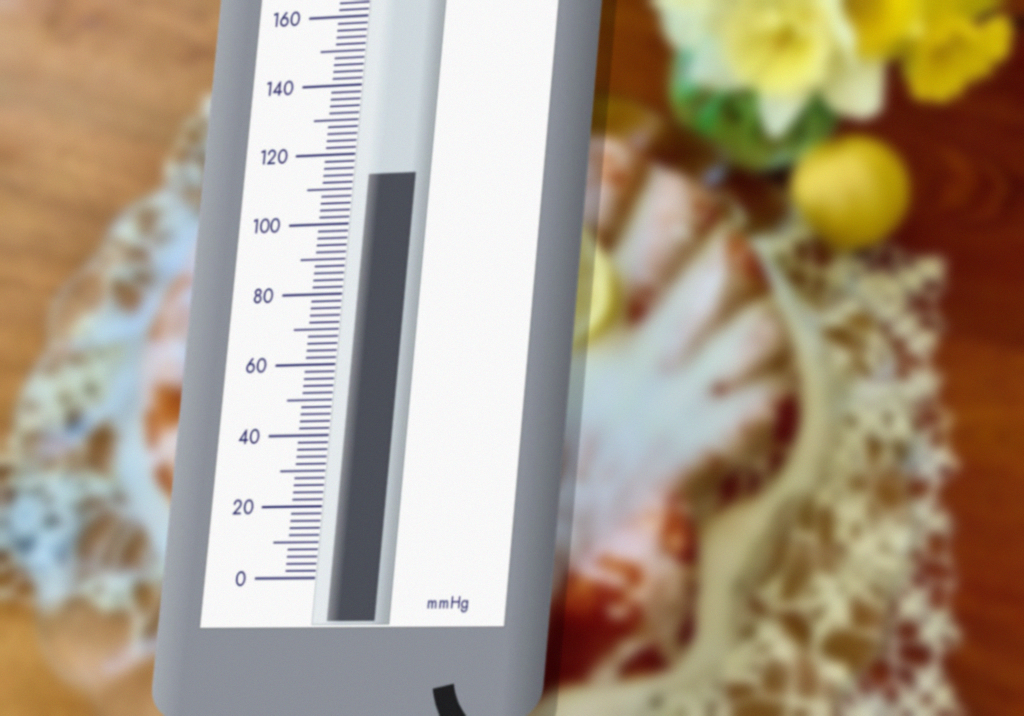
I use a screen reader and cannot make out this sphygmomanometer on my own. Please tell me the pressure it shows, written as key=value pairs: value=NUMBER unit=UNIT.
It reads value=114 unit=mmHg
